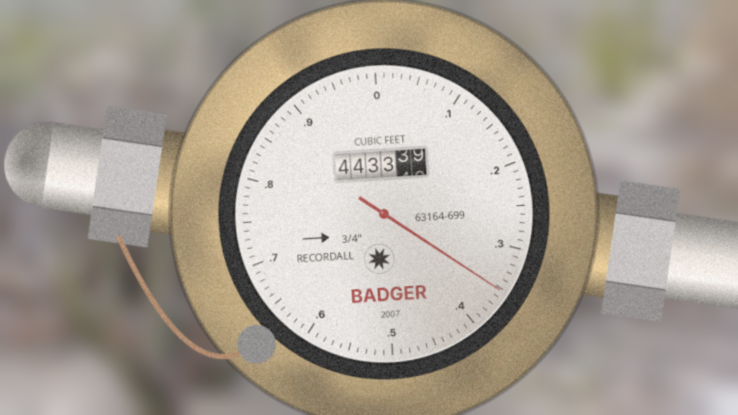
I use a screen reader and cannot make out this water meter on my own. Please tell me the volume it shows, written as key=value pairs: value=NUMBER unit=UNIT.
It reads value=443339.35 unit=ft³
